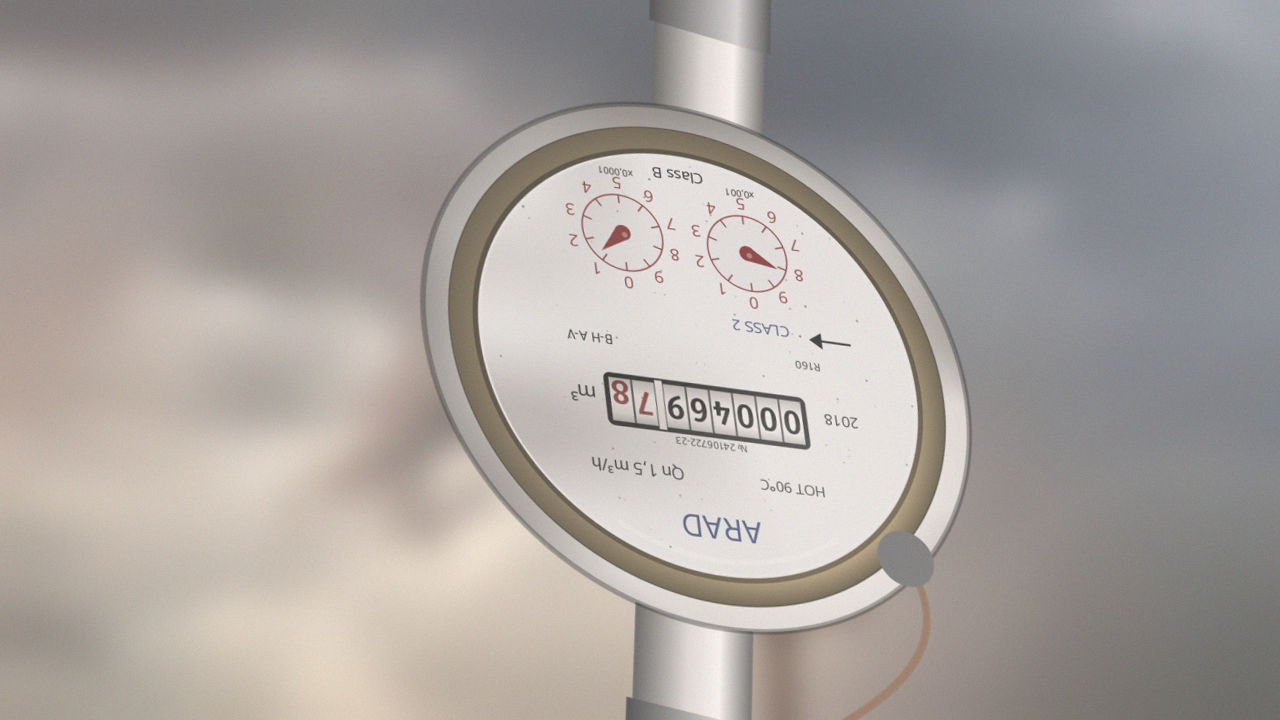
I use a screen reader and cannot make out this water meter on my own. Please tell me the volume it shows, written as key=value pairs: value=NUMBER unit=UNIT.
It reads value=469.7781 unit=m³
